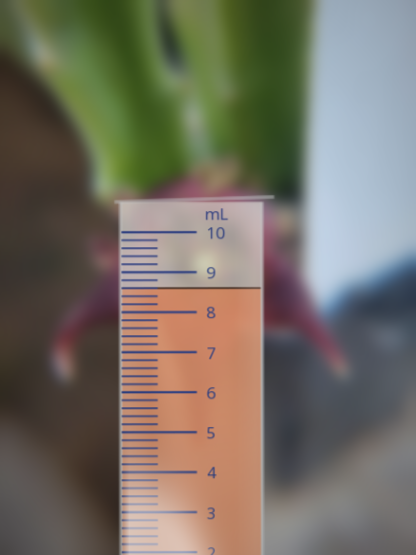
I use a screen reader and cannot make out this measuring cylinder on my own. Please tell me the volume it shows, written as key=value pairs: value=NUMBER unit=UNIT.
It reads value=8.6 unit=mL
